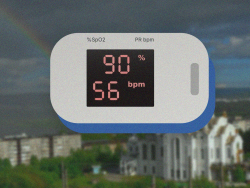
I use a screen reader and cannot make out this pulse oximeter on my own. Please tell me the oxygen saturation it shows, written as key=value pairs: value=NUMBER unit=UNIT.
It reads value=90 unit=%
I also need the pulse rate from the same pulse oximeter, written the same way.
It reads value=56 unit=bpm
